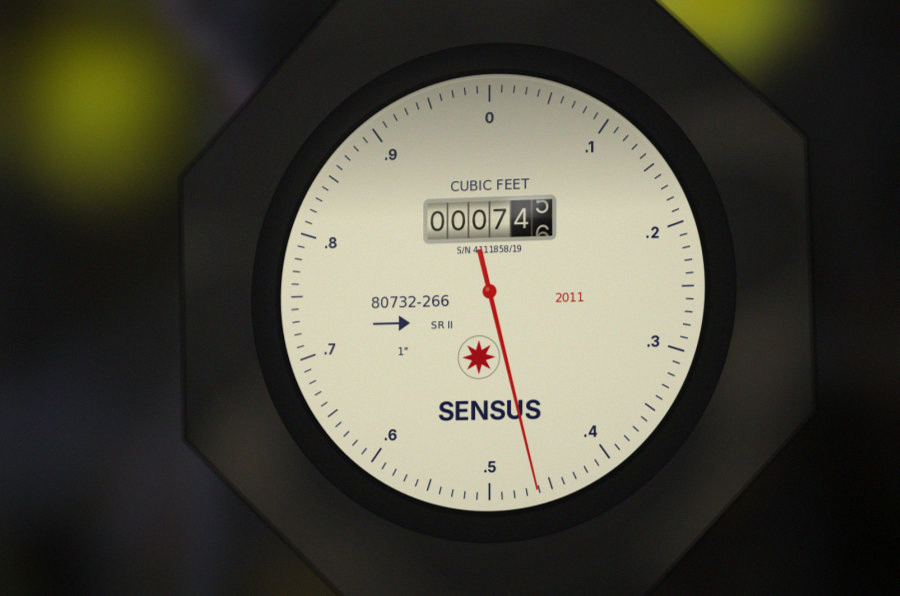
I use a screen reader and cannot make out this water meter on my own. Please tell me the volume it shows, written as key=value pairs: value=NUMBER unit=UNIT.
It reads value=745.46 unit=ft³
